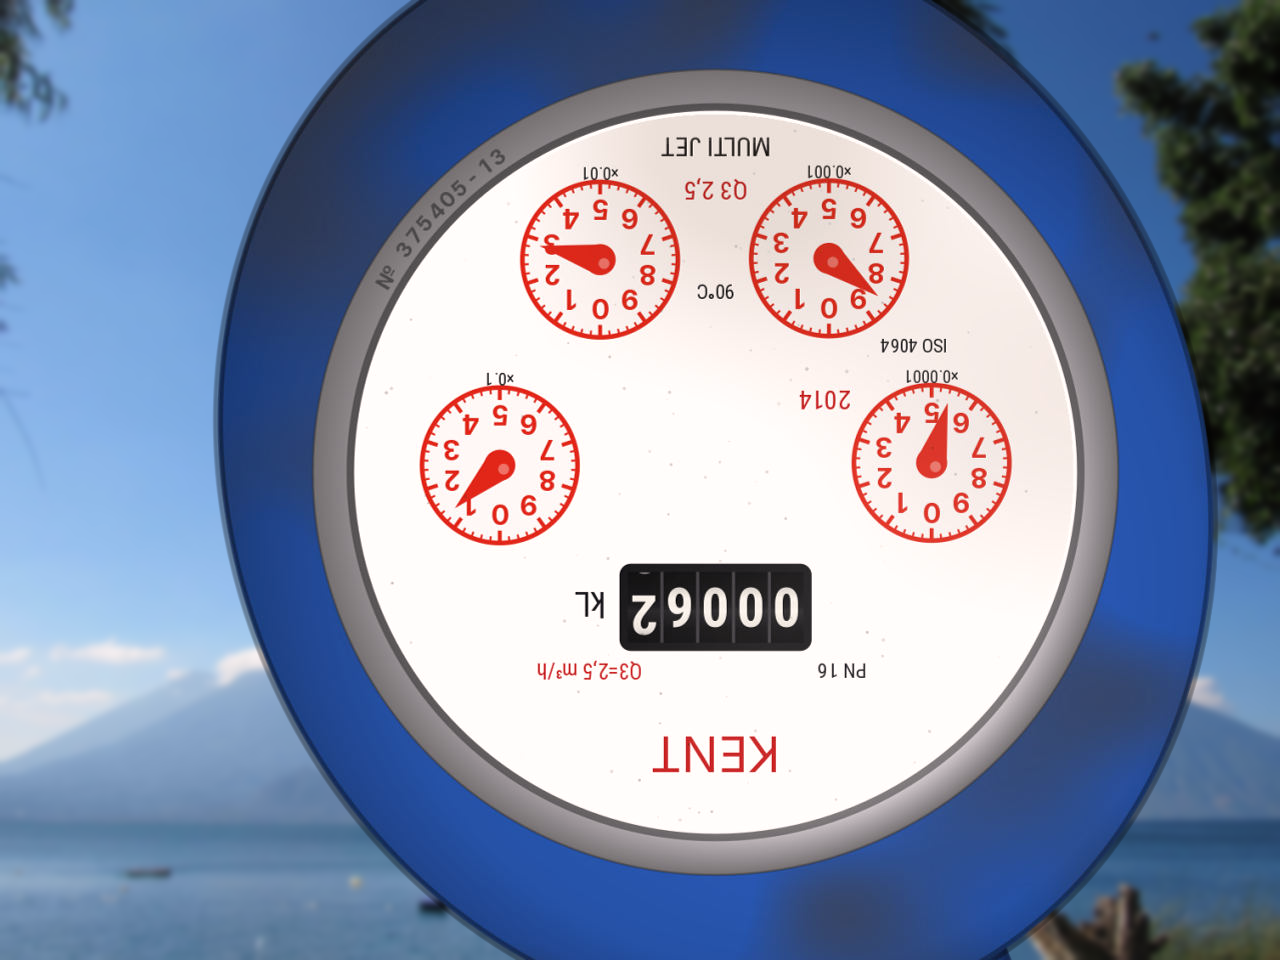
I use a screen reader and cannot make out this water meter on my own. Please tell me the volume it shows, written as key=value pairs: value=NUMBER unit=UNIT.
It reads value=62.1285 unit=kL
